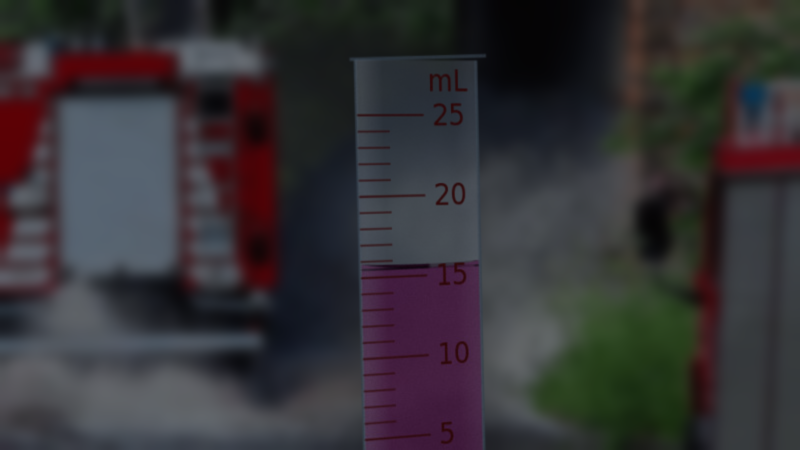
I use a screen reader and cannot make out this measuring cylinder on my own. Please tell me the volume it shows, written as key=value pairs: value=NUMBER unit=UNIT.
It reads value=15.5 unit=mL
